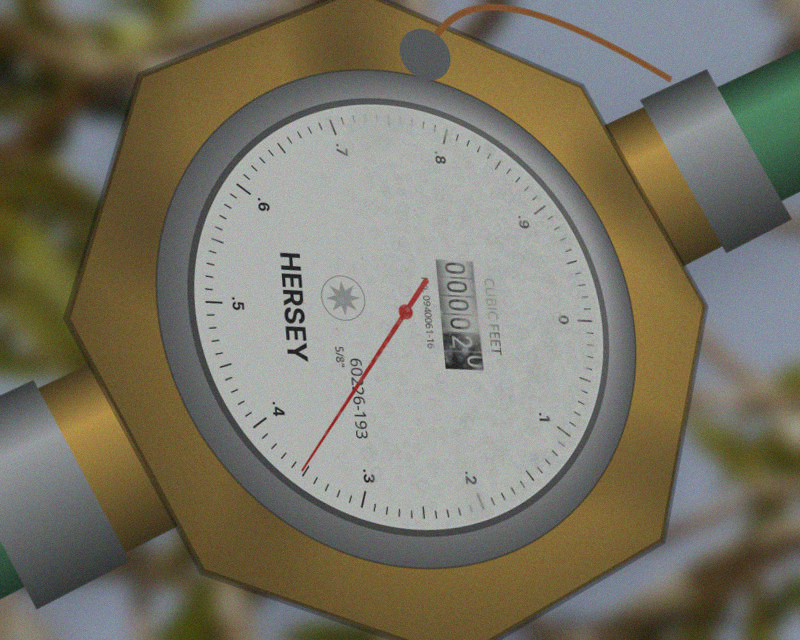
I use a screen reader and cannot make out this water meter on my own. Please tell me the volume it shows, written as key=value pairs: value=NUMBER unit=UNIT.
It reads value=20.35 unit=ft³
